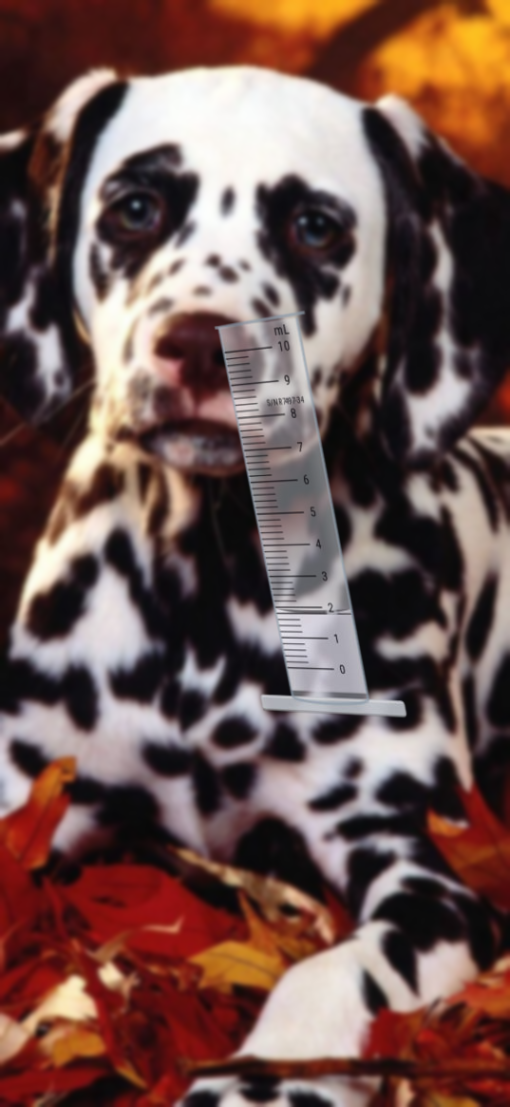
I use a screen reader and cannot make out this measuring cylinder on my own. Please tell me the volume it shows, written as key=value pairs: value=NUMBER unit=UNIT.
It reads value=1.8 unit=mL
